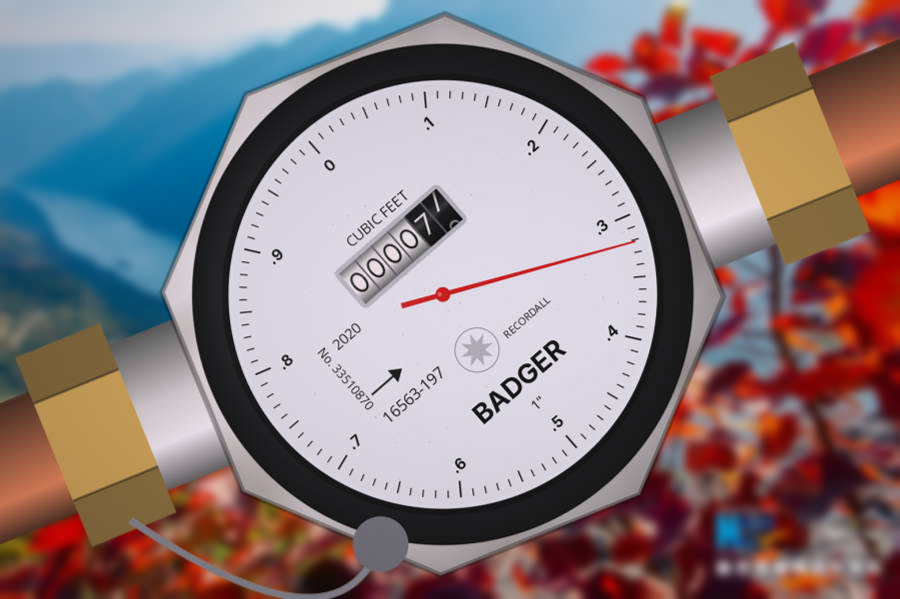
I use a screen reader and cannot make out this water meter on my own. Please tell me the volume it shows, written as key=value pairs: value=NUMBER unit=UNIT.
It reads value=77.32 unit=ft³
